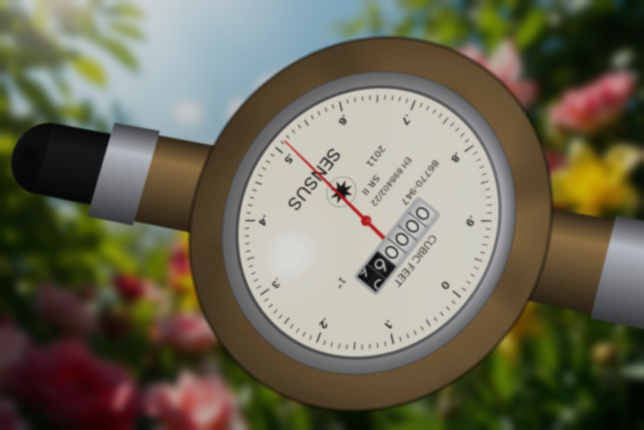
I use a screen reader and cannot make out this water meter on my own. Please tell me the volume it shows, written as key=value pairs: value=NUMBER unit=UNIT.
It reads value=65.51 unit=ft³
